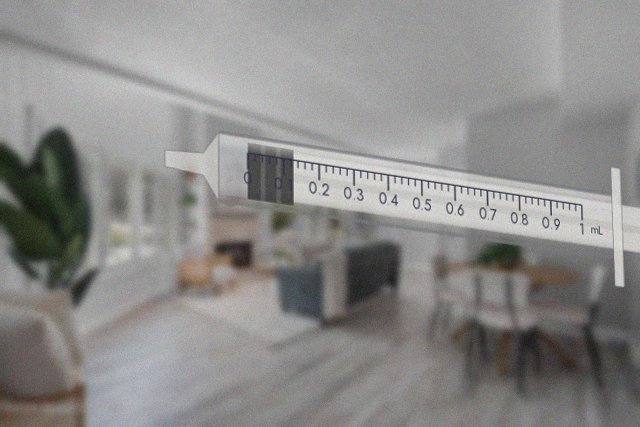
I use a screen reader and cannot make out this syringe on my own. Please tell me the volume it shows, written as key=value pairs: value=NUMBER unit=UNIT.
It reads value=0 unit=mL
